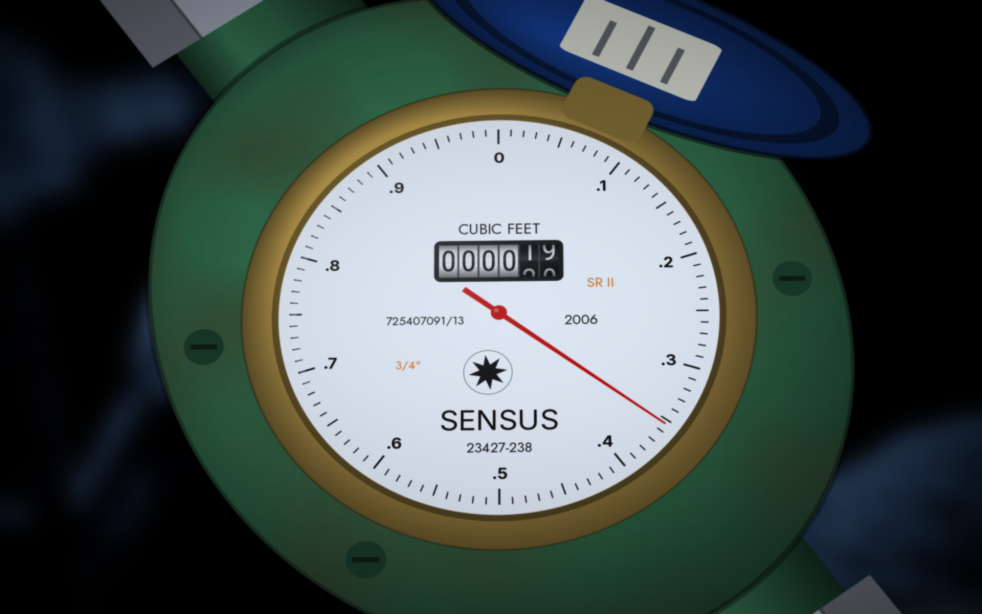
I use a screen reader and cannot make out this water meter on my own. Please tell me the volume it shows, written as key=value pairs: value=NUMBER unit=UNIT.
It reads value=19.35 unit=ft³
